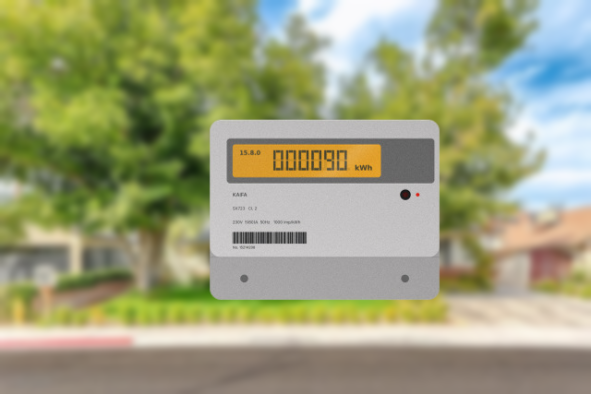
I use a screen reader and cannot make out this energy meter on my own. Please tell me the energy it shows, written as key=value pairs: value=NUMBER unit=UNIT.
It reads value=90 unit=kWh
